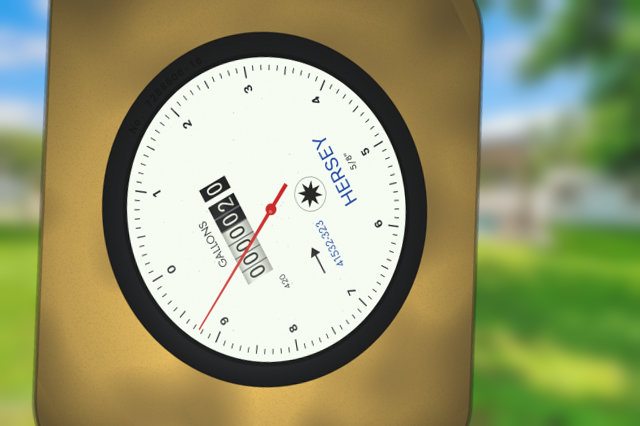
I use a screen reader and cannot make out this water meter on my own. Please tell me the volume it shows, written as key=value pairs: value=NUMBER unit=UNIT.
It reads value=19.2 unit=gal
